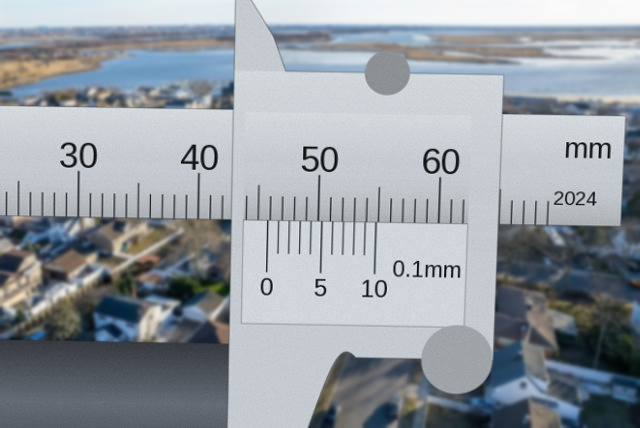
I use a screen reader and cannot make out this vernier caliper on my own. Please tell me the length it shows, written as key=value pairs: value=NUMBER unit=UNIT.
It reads value=45.8 unit=mm
